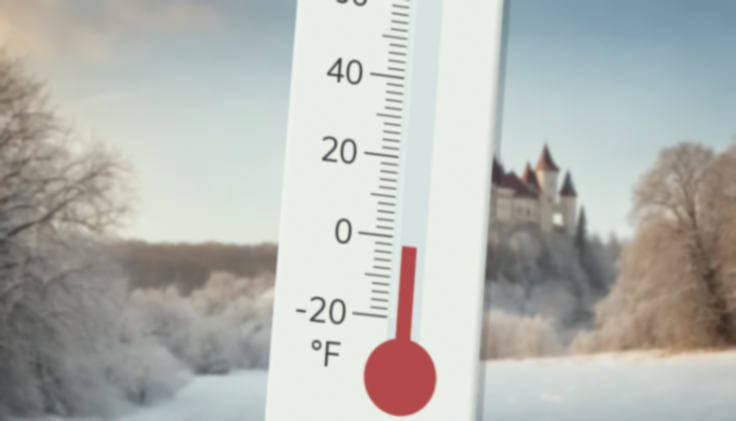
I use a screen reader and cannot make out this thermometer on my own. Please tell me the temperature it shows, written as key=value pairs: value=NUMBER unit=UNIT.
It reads value=-2 unit=°F
